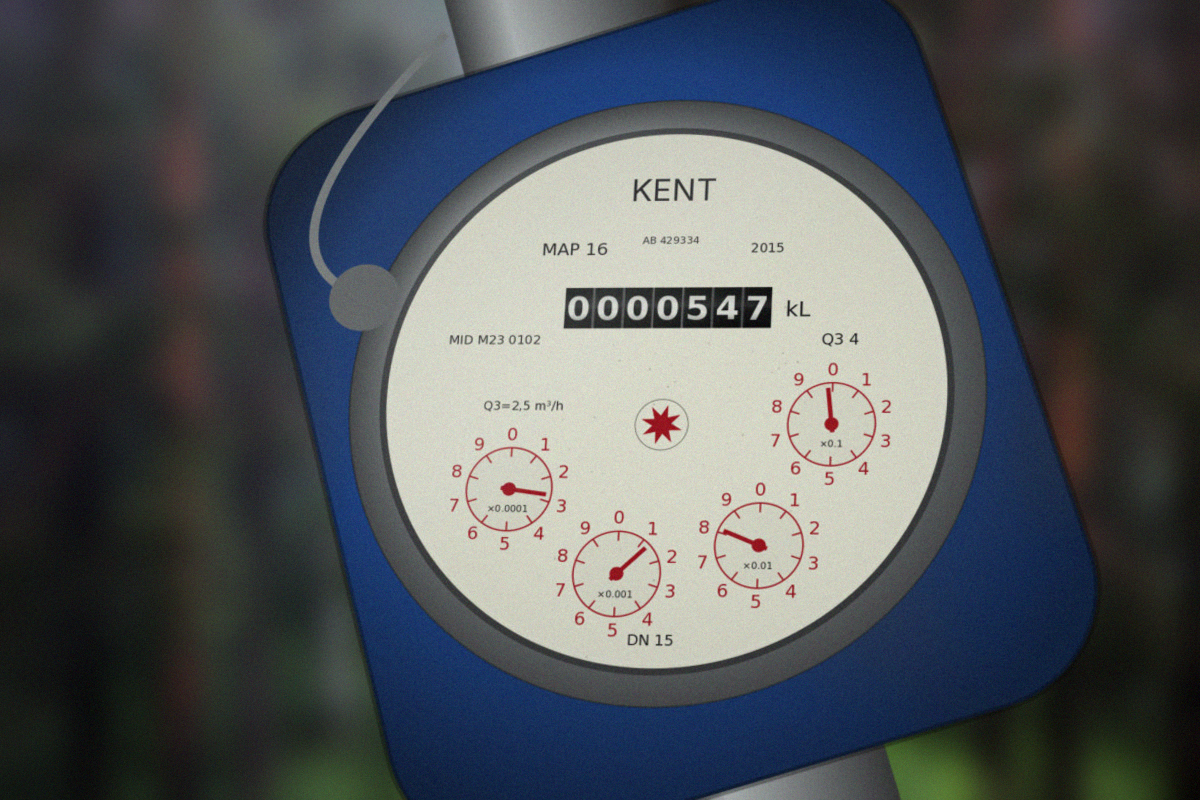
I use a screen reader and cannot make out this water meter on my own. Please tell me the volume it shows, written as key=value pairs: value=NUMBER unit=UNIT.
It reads value=546.9812 unit=kL
